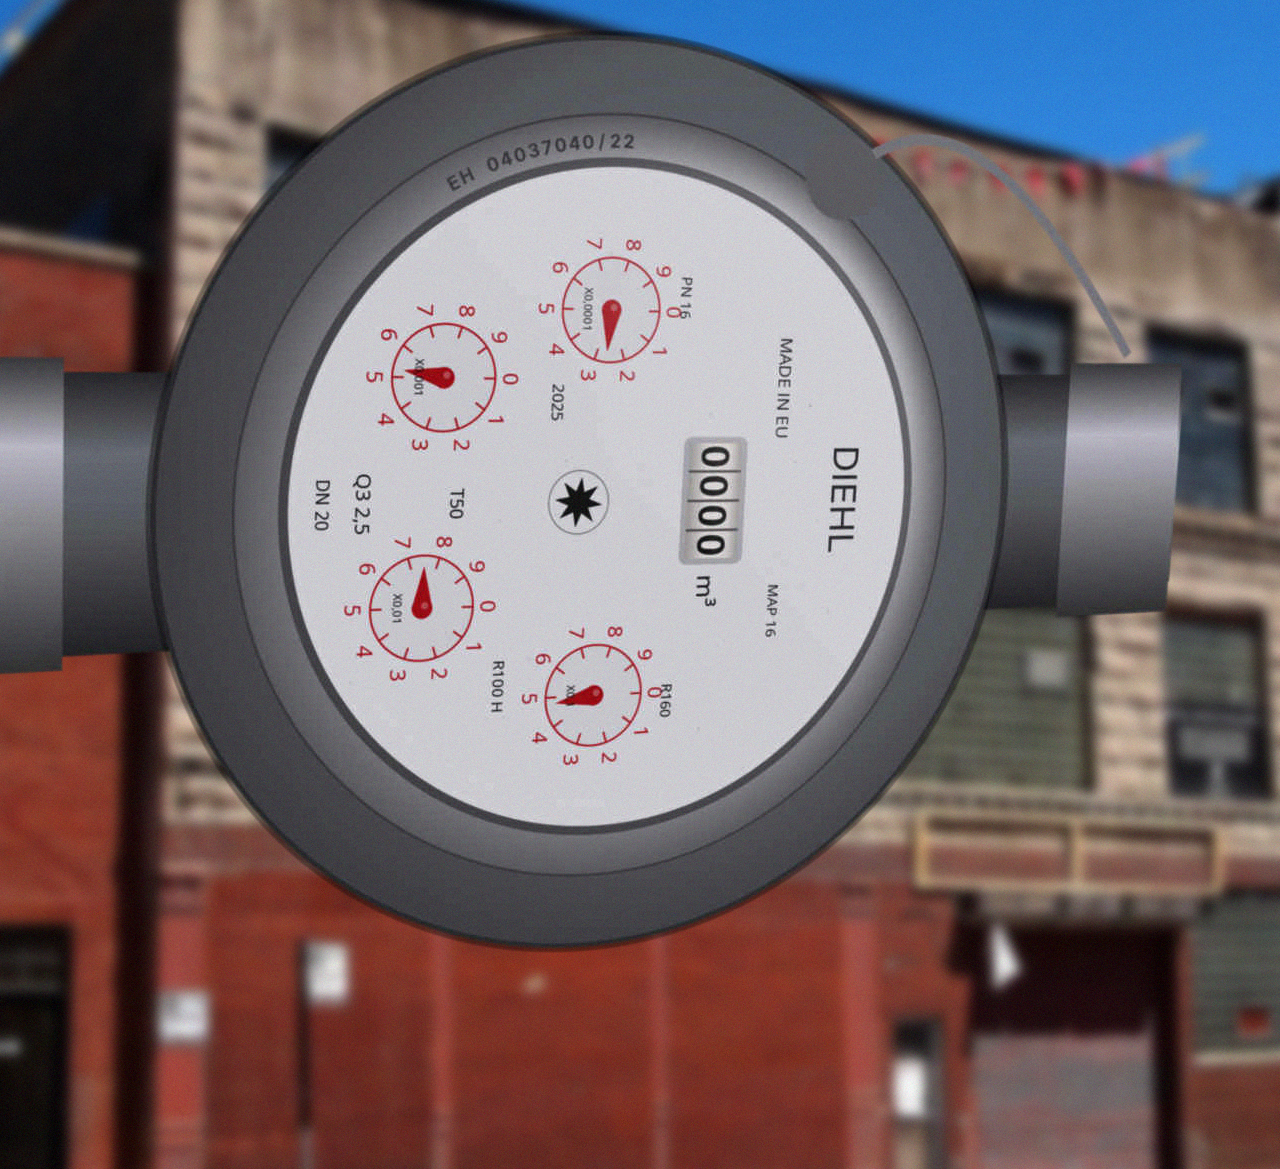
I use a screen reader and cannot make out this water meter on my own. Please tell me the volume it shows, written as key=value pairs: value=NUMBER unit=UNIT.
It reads value=0.4752 unit=m³
